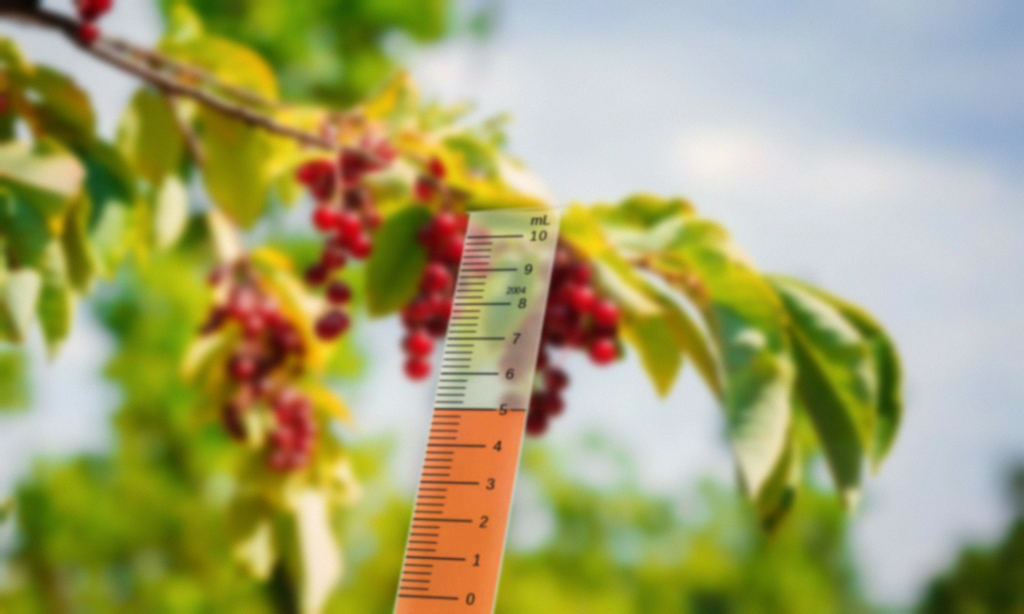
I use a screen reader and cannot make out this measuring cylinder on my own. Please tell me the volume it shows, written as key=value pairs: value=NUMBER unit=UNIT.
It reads value=5 unit=mL
